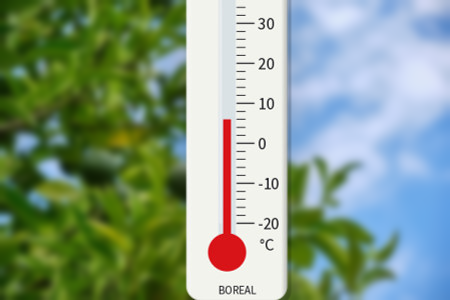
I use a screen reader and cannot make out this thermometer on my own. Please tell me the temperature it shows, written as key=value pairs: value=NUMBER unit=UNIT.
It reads value=6 unit=°C
